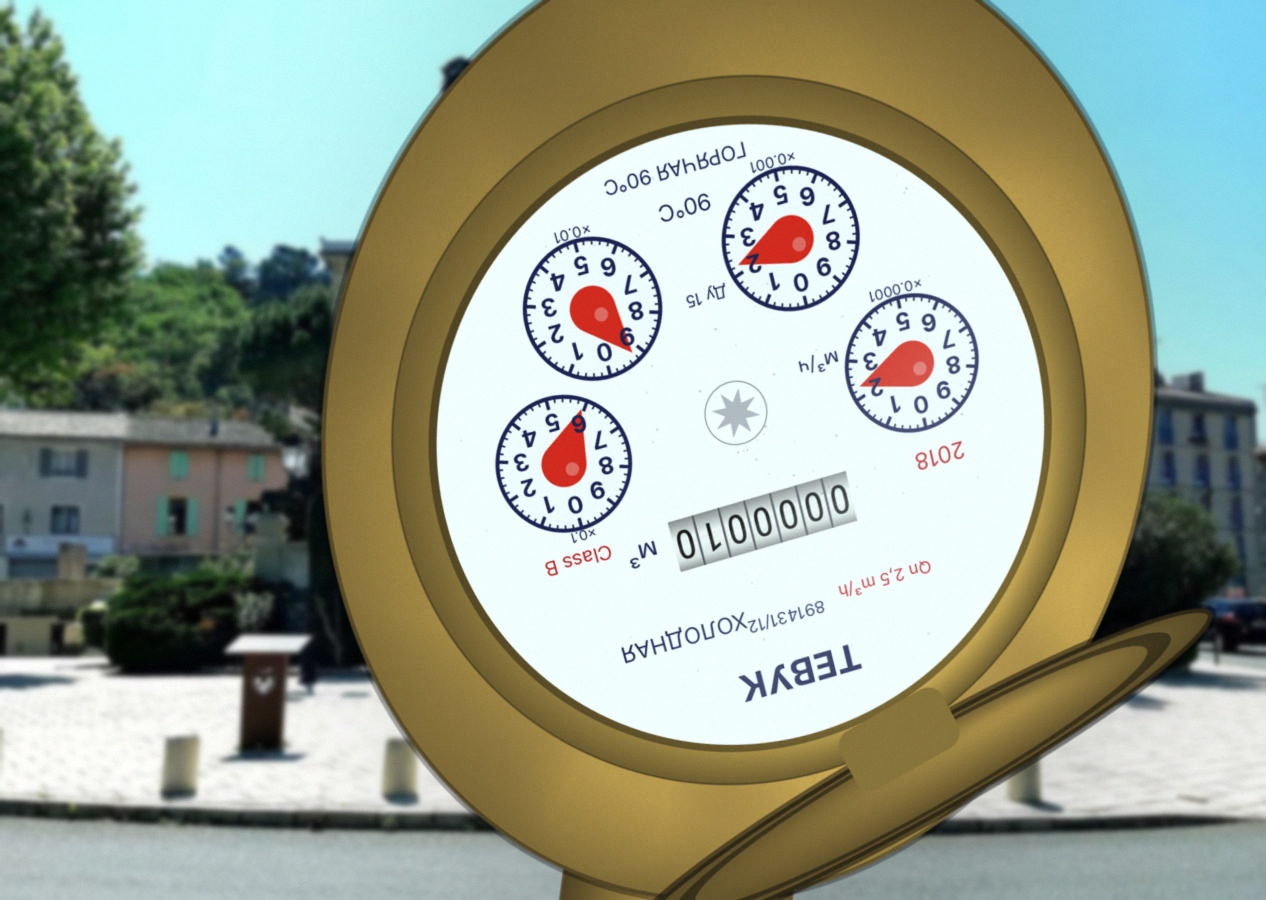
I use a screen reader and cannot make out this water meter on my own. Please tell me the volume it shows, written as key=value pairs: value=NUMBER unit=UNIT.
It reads value=10.5922 unit=m³
